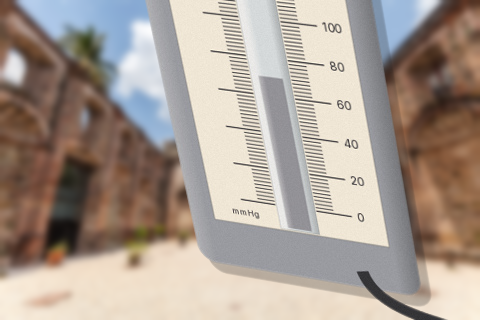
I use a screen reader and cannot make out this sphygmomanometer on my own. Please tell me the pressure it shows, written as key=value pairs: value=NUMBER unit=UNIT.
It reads value=70 unit=mmHg
